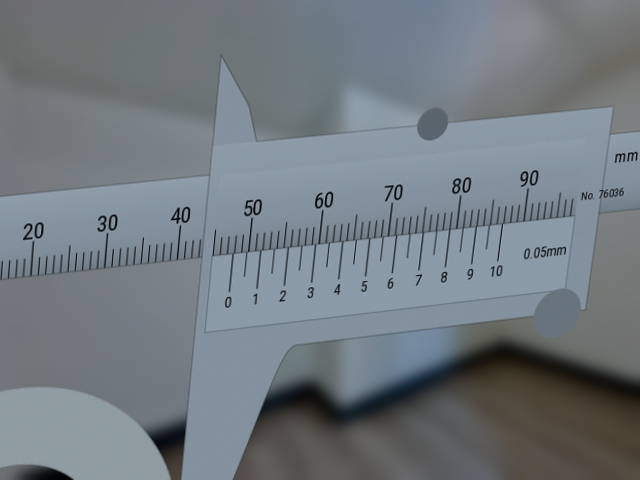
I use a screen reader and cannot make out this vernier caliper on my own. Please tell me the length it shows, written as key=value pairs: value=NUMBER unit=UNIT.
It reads value=47.8 unit=mm
